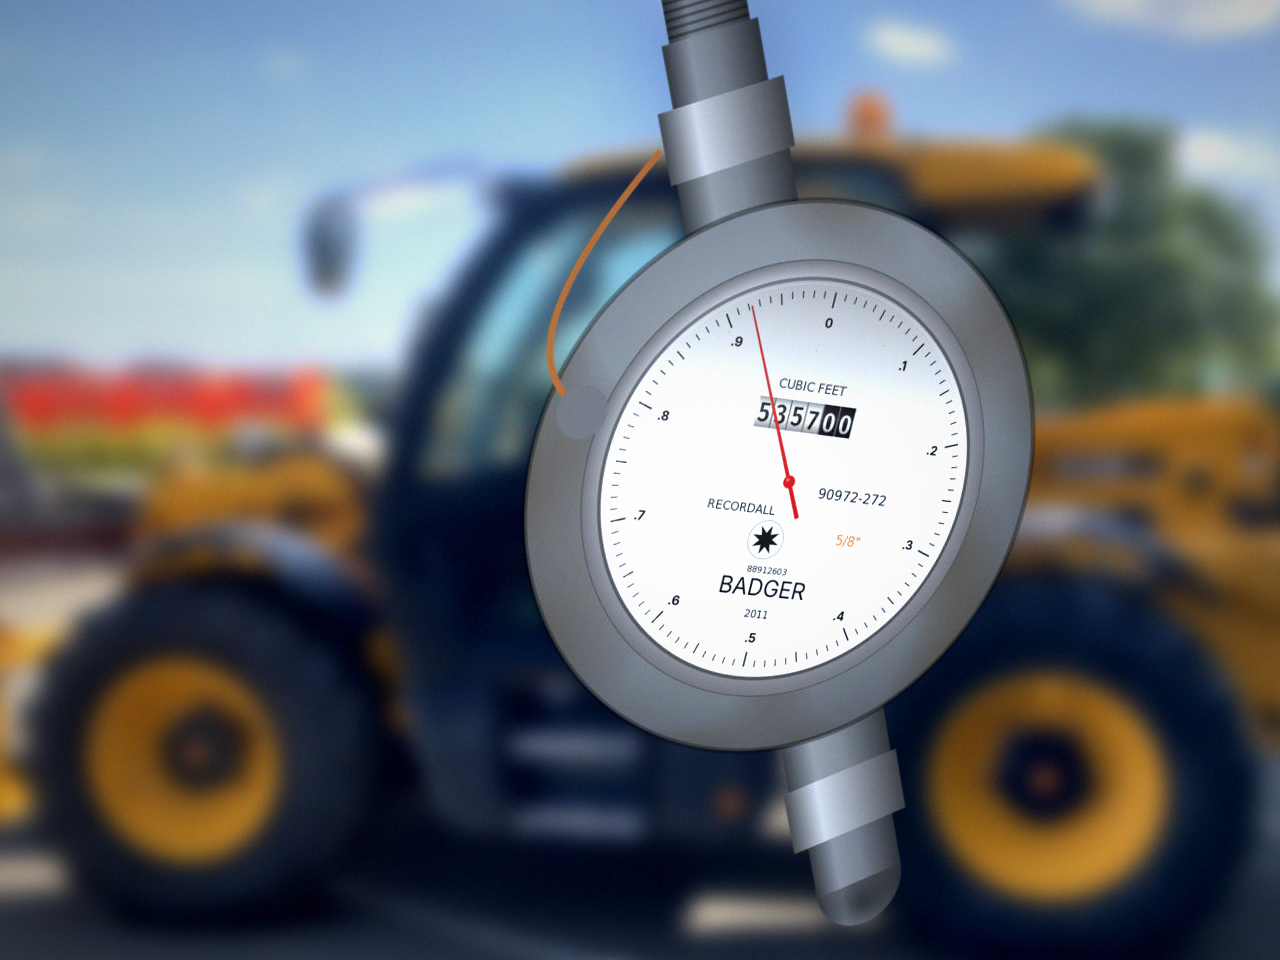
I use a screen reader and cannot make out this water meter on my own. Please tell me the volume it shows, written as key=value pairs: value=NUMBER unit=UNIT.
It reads value=535699.92 unit=ft³
